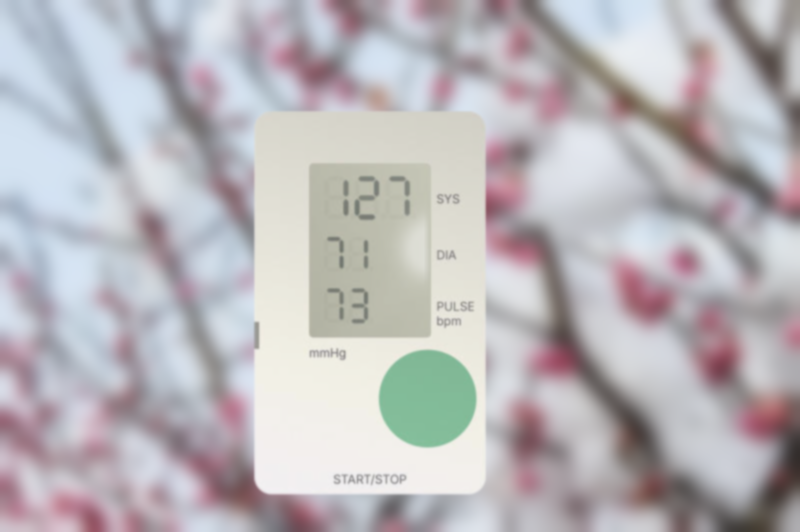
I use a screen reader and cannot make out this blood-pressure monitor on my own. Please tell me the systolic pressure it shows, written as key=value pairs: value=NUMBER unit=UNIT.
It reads value=127 unit=mmHg
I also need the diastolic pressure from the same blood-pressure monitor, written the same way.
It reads value=71 unit=mmHg
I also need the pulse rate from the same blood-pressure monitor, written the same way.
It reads value=73 unit=bpm
